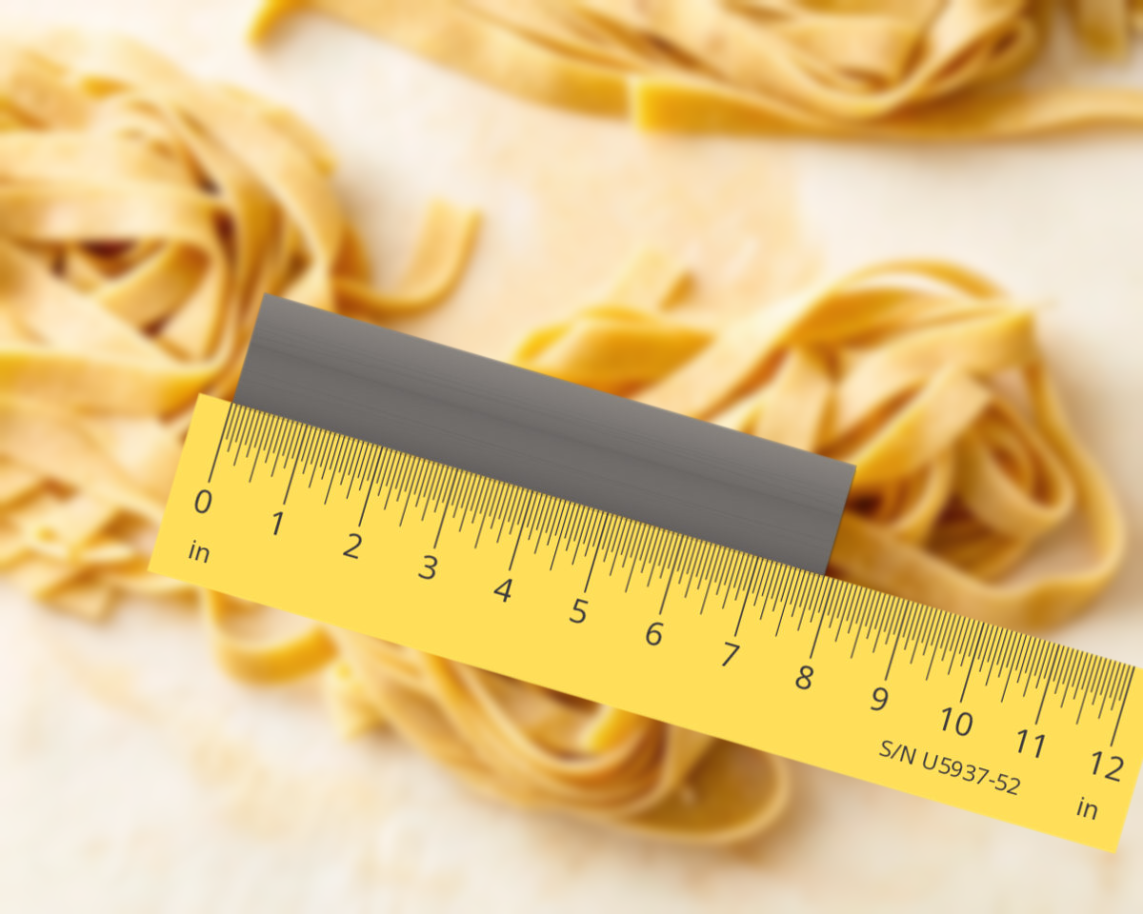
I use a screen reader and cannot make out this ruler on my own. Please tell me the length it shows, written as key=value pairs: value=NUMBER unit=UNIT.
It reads value=7.875 unit=in
